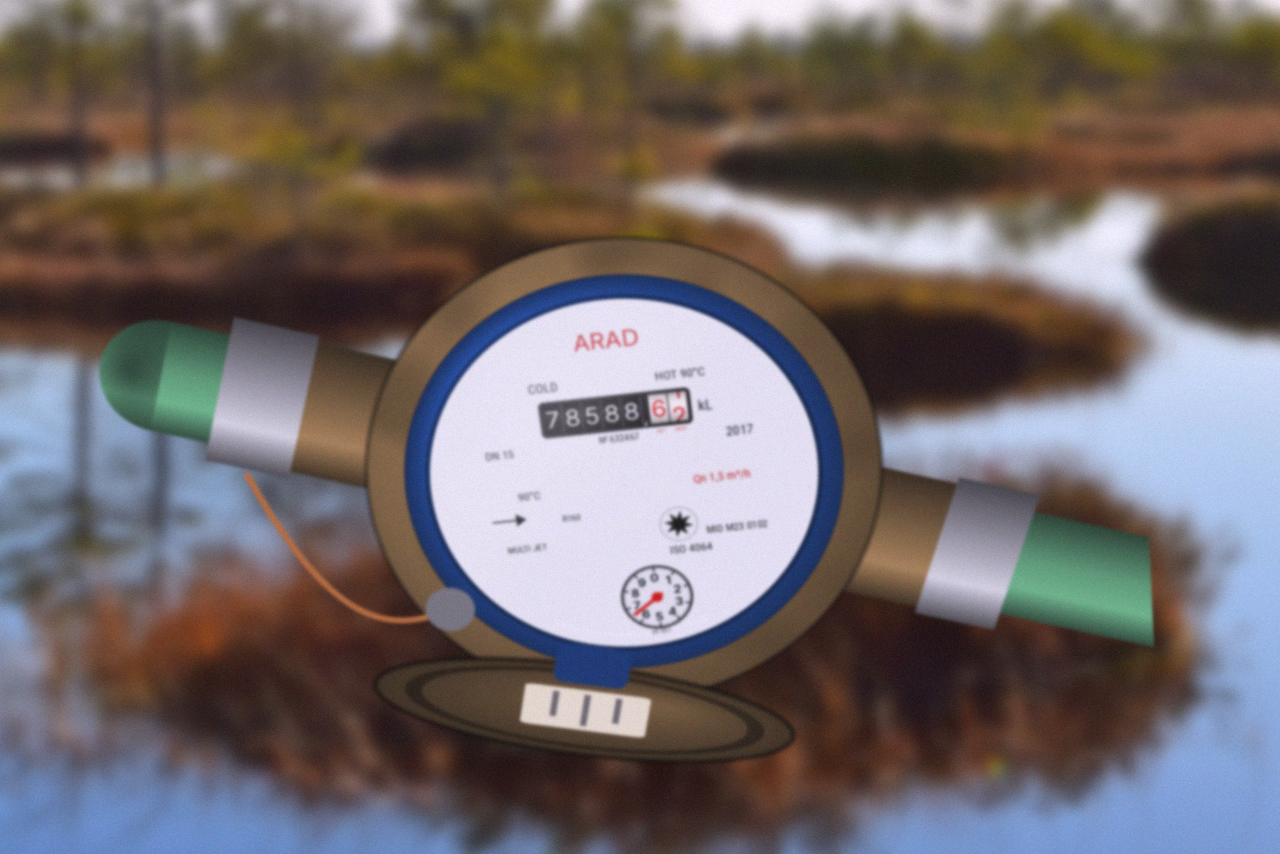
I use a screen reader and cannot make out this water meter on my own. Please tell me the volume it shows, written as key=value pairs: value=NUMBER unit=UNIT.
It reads value=78588.616 unit=kL
